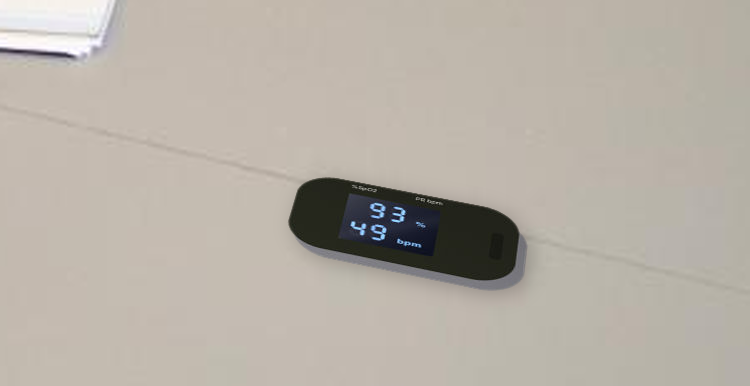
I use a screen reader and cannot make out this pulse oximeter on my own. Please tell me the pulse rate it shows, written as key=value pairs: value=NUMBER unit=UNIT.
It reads value=49 unit=bpm
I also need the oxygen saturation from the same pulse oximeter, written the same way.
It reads value=93 unit=%
